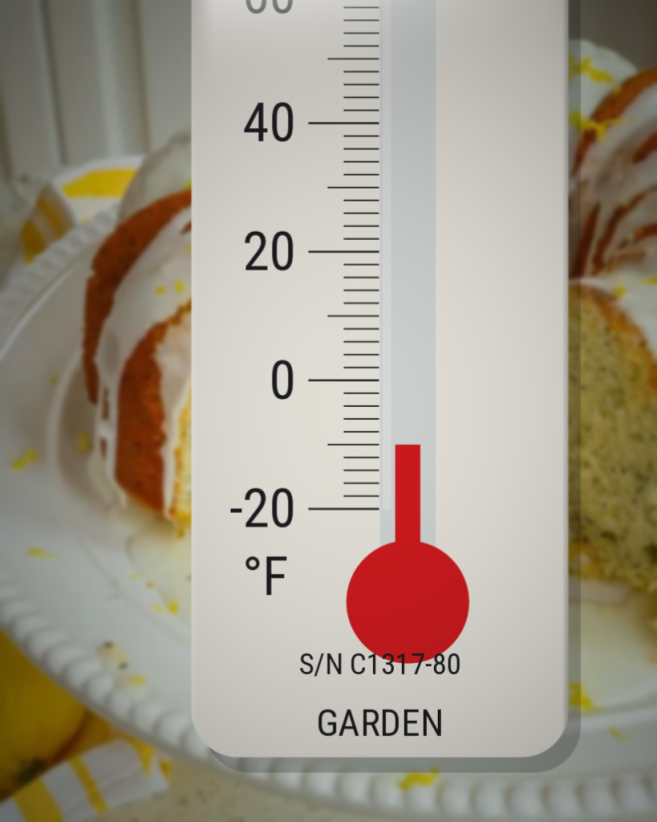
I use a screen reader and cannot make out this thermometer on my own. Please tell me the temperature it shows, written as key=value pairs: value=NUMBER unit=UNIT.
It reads value=-10 unit=°F
